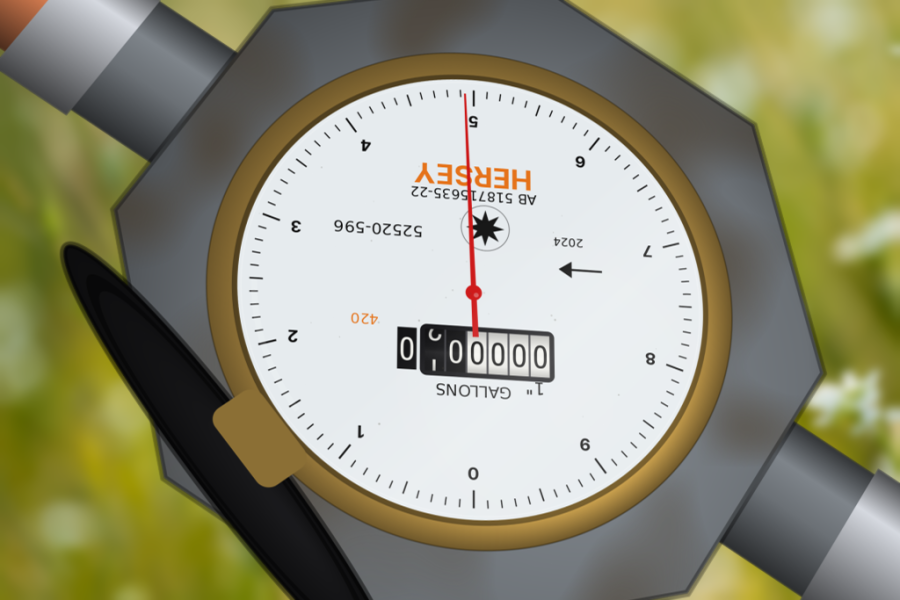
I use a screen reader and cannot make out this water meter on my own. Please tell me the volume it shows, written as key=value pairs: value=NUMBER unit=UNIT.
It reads value=14.9 unit=gal
